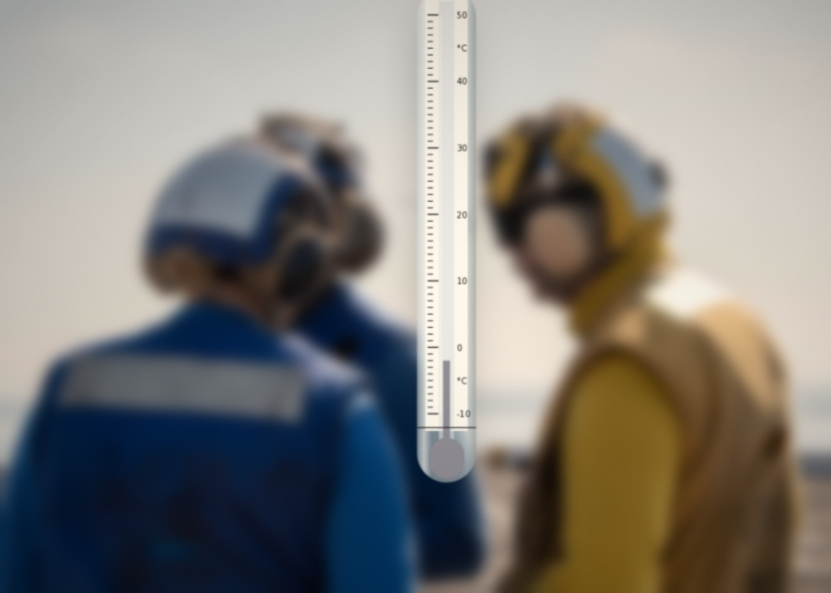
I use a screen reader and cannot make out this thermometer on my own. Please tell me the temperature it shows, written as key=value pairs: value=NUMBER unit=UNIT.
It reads value=-2 unit=°C
